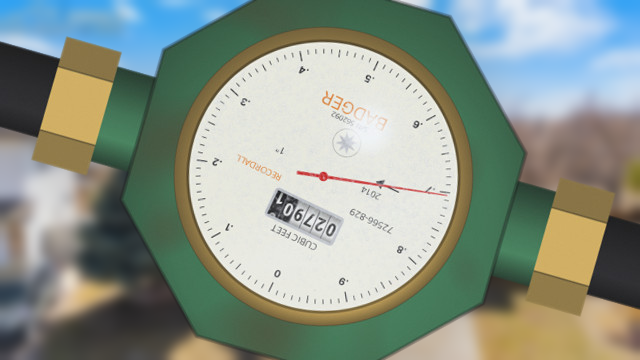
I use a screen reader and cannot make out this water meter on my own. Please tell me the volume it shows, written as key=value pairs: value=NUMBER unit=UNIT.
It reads value=27900.70 unit=ft³
